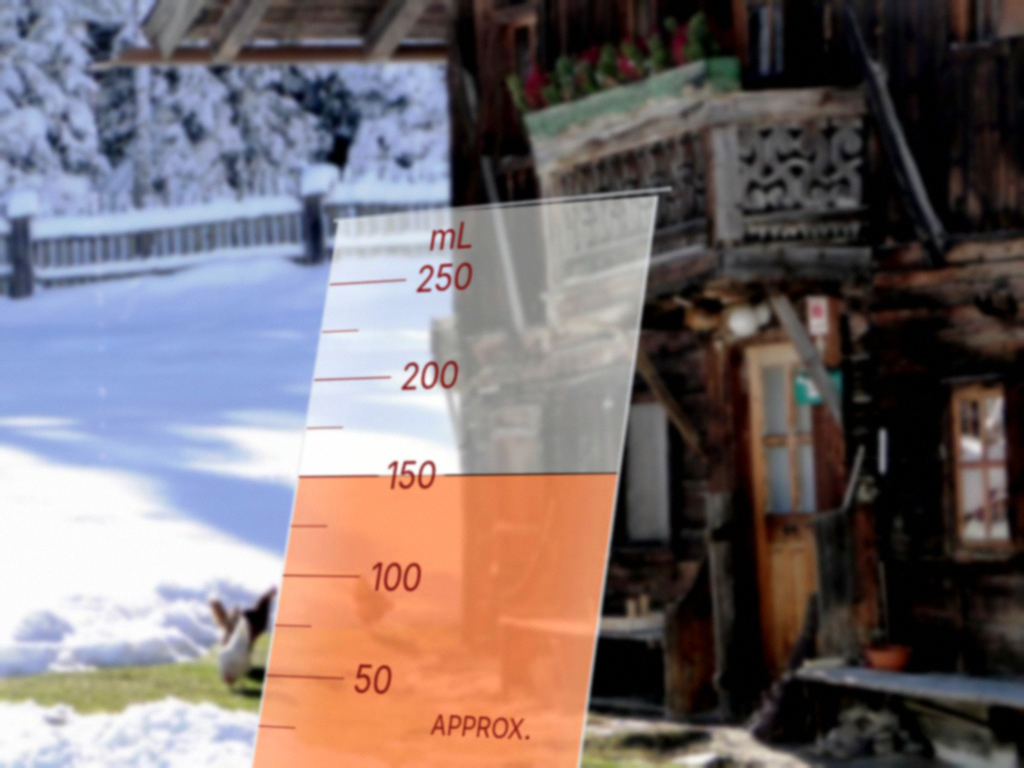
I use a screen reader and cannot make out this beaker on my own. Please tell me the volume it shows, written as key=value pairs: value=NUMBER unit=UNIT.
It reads value=150 unit=mL
